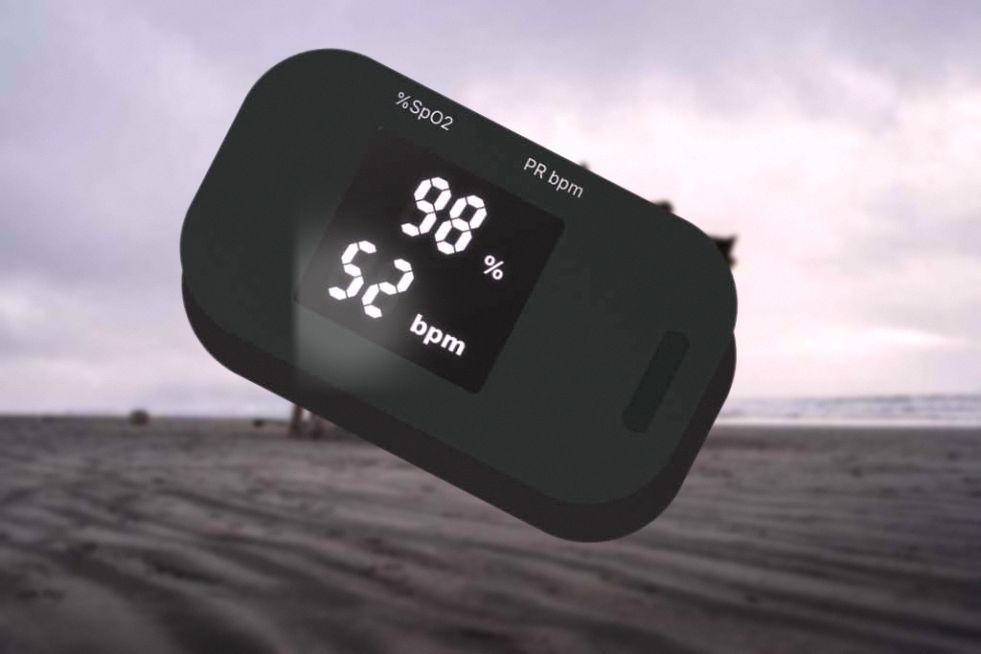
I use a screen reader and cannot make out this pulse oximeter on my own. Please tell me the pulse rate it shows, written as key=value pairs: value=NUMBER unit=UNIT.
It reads value=52 unit=bpm
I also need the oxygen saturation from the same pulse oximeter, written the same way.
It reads value=98 unit=%
